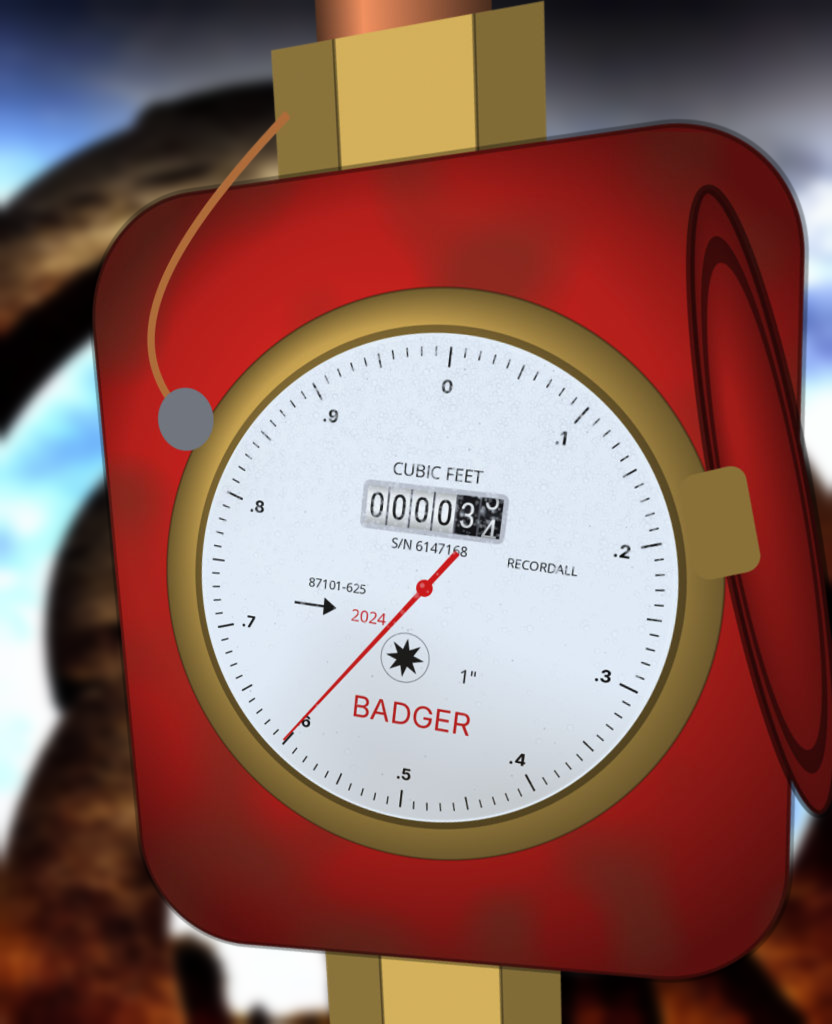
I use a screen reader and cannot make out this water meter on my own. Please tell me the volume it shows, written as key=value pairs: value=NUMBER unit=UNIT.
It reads value=33.60 unit=ft³
